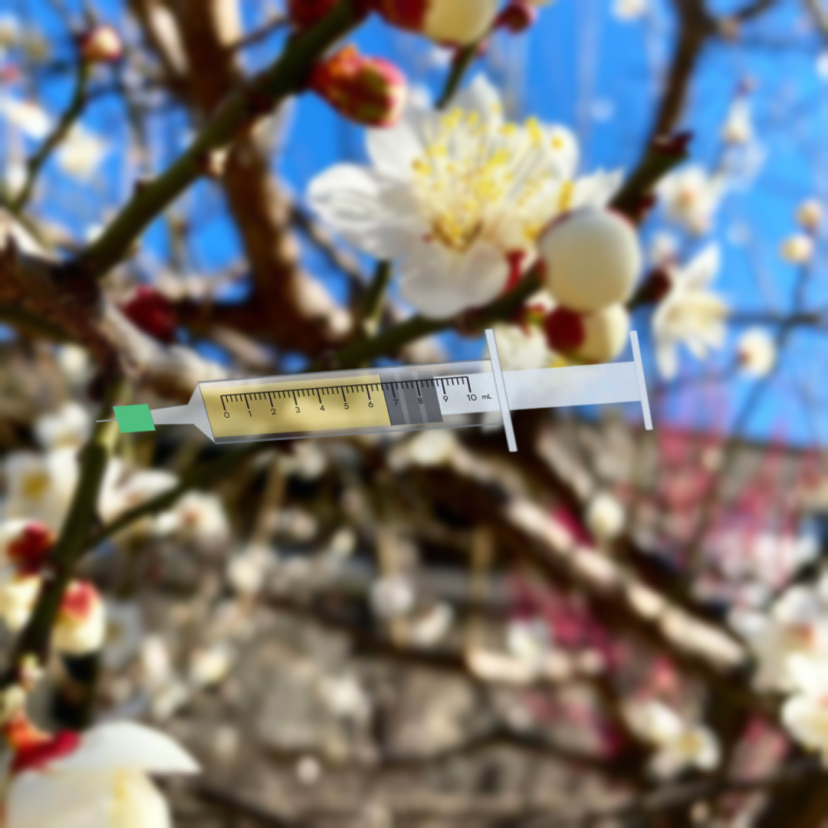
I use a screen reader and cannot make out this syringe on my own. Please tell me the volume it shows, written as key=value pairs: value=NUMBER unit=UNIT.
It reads value=6.6 unit=mL
